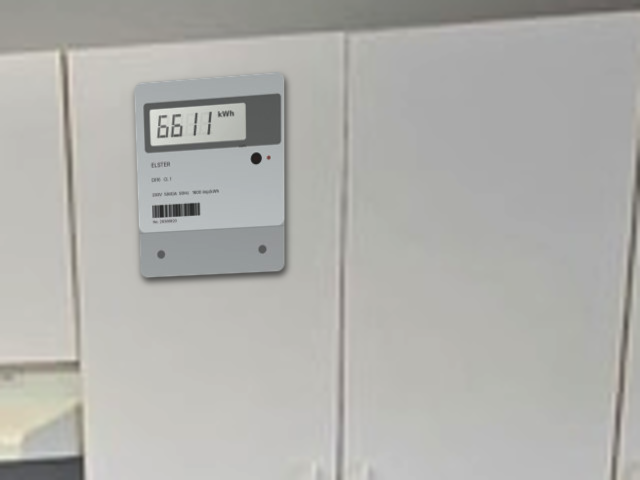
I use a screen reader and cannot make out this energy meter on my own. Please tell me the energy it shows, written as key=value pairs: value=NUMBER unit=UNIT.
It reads value=6611 unit=kWh
